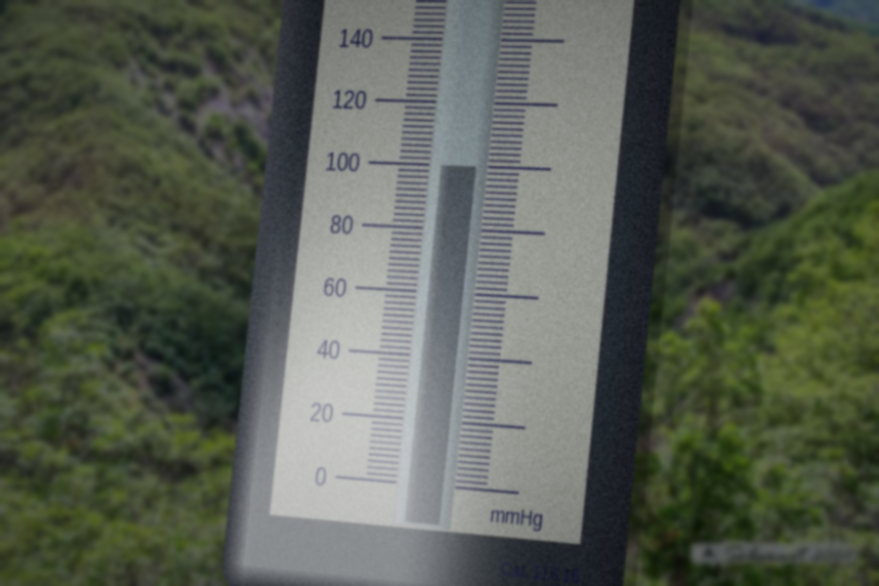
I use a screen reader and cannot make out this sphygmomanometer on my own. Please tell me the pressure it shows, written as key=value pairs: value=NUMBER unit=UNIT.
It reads value=100 unit=mmHg
